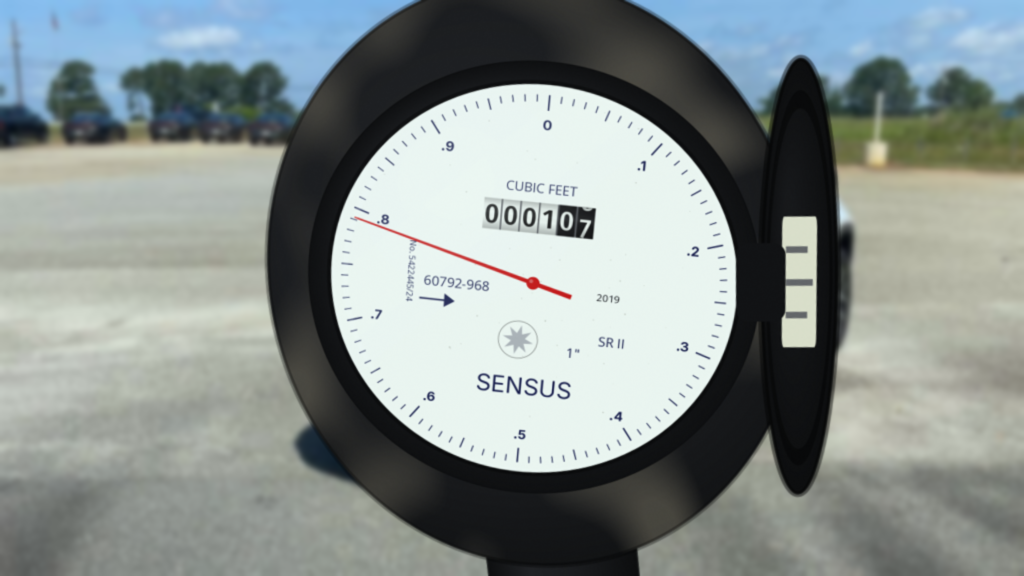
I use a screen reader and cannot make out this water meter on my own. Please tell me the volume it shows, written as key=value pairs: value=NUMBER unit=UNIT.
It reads value=106.79 unit=ft³
